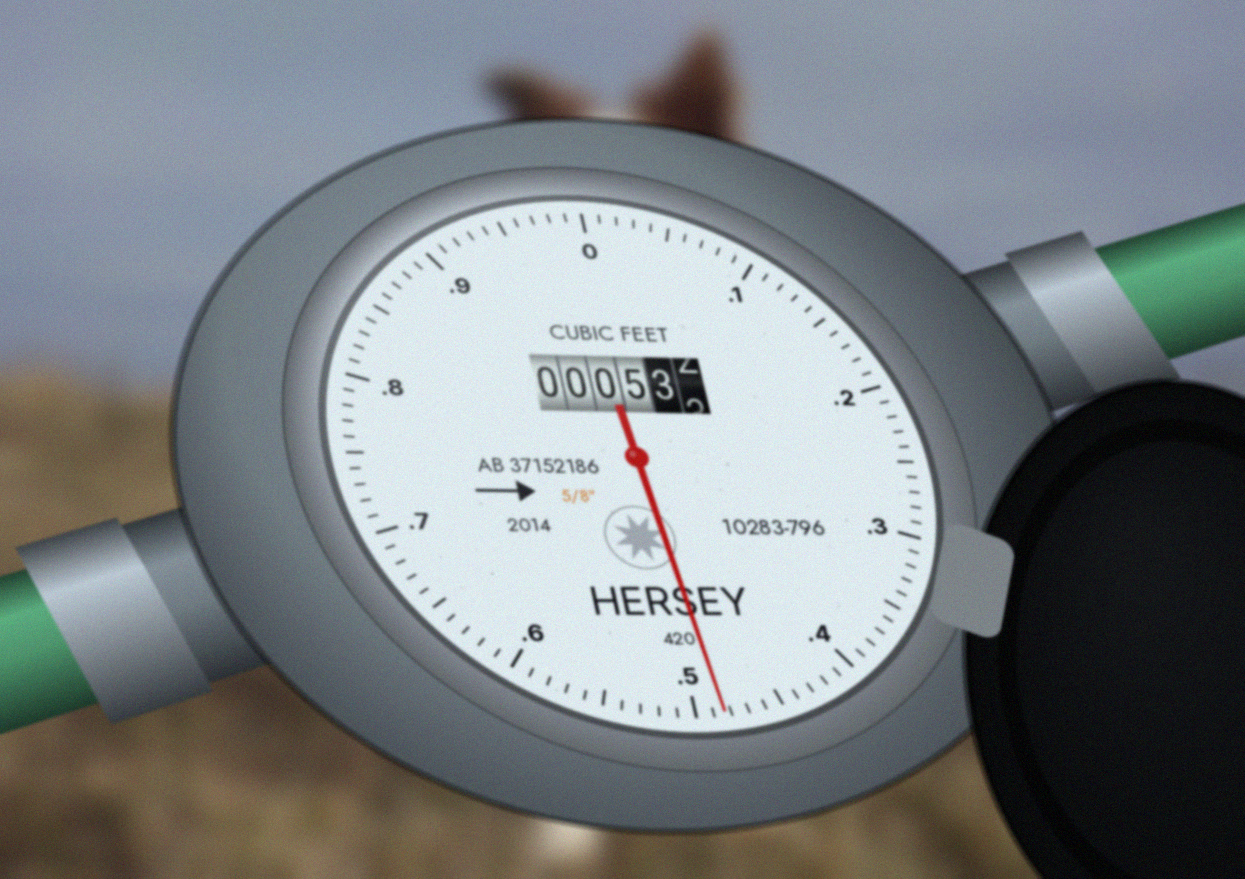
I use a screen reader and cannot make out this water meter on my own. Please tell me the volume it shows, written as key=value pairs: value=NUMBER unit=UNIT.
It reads value=532.48 unit=ft³
